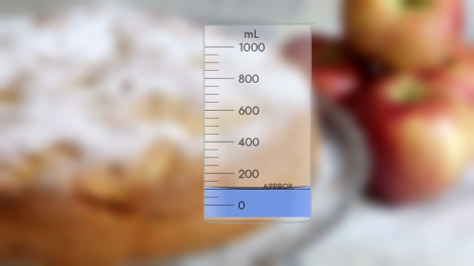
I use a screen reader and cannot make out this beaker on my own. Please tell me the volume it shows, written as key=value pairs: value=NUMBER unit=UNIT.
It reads value=100 unit=mL
